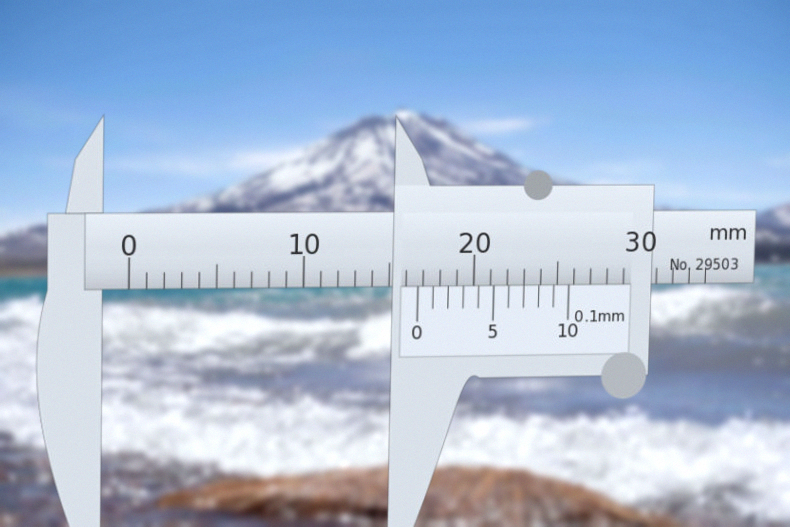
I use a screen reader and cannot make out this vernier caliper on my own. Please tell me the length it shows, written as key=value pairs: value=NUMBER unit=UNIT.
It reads value=16.7 unit=mm
